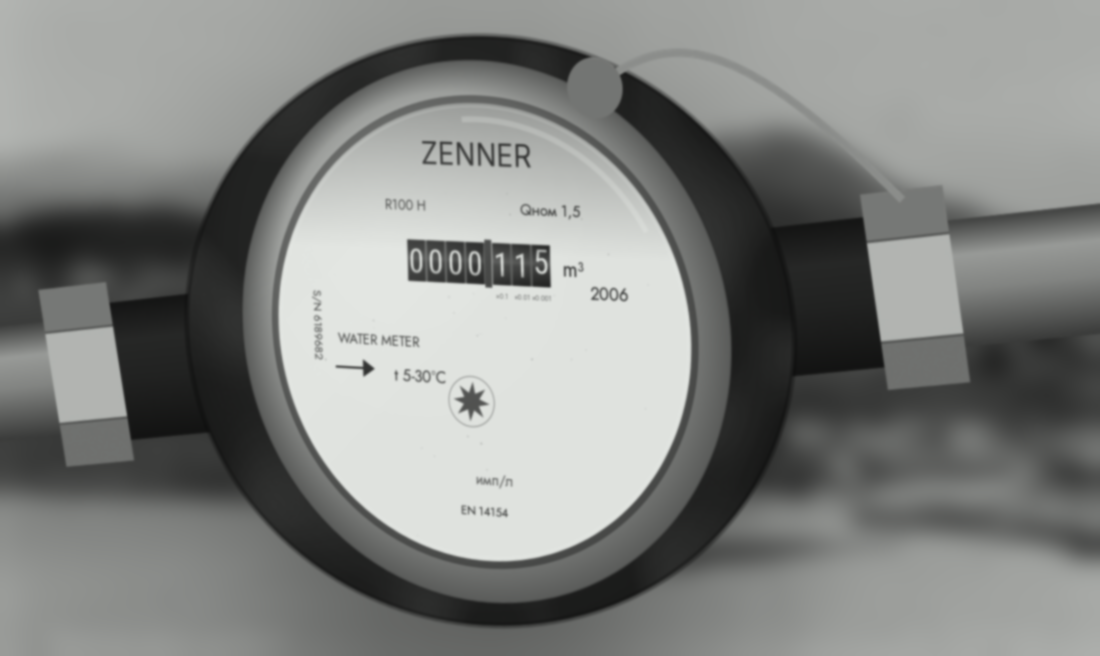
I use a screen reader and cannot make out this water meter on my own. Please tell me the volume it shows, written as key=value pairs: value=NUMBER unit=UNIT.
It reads value=0.115 unit=m³
